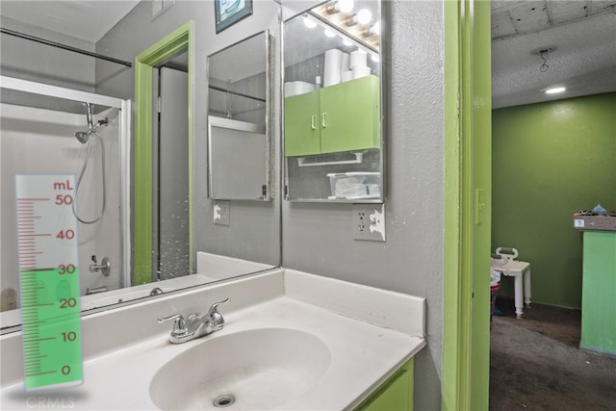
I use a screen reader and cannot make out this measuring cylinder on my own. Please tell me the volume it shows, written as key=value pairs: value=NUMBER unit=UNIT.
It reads value=30 unit=mL
